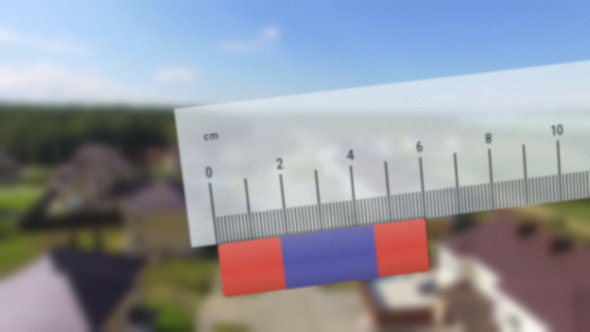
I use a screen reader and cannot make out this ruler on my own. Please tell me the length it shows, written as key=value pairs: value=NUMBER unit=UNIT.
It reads value=6 unit=cm
